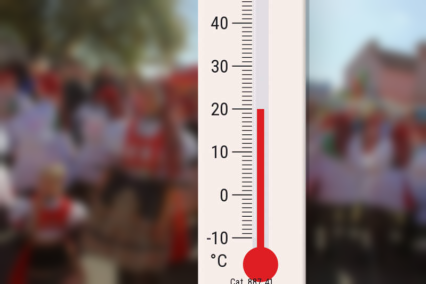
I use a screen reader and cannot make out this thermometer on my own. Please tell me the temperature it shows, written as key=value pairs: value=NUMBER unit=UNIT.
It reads value=20 unit=°C
